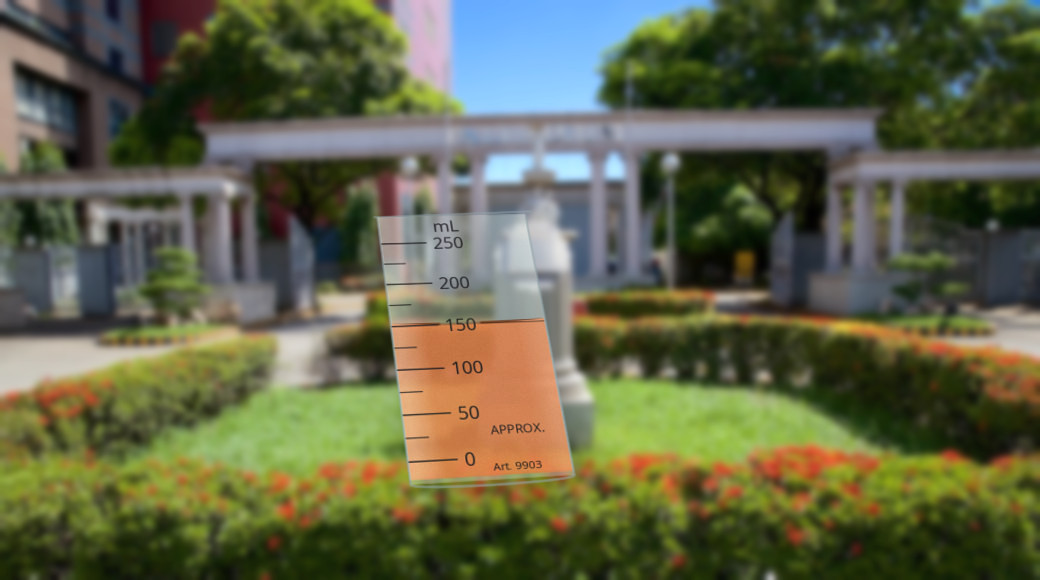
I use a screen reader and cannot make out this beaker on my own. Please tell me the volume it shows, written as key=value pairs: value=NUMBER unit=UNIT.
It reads value=150 unit=mL
